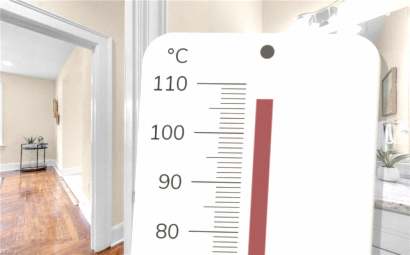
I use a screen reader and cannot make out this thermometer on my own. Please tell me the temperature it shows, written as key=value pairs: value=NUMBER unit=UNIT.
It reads value=107 unit=°C
